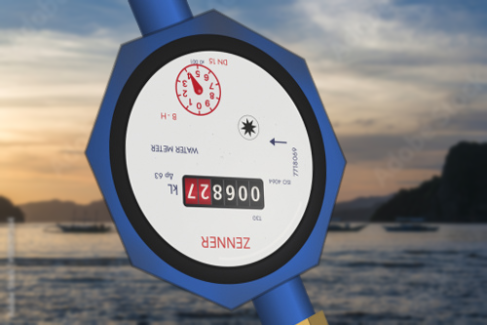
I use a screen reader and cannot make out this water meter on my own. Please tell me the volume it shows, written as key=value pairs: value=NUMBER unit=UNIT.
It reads value=68.274 unit=kL
